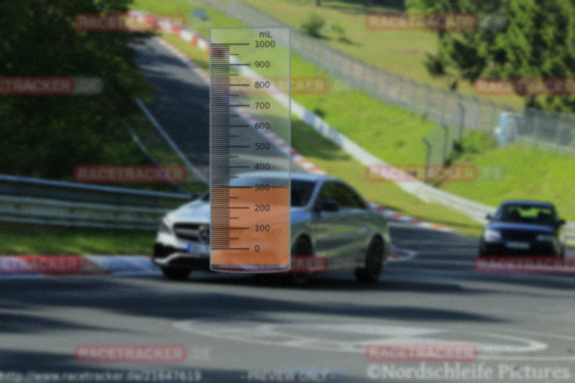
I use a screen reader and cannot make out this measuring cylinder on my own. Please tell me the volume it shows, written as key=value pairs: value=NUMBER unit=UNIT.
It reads value=300 unit=mL
